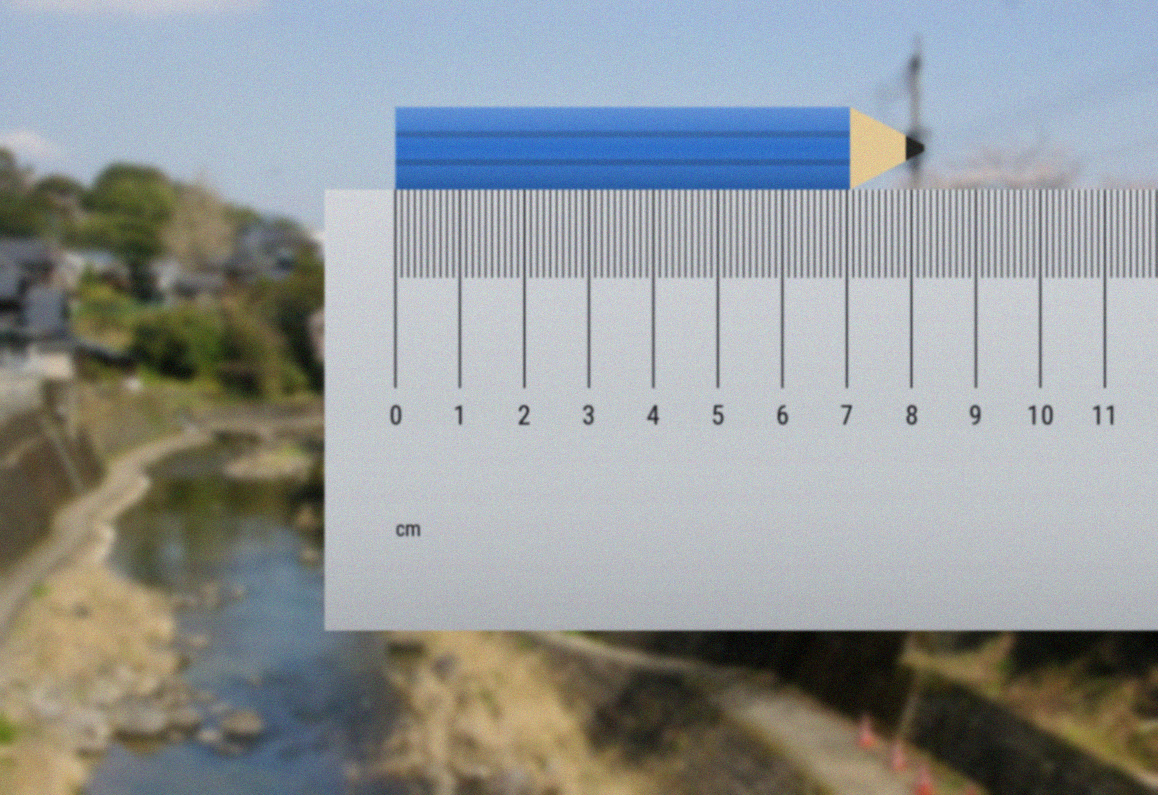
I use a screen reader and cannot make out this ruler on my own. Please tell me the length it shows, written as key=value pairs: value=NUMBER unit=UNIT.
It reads value=8.2 unit=cm
